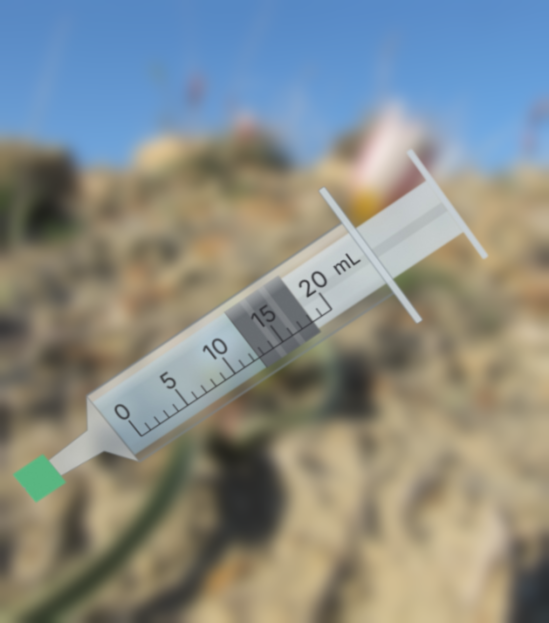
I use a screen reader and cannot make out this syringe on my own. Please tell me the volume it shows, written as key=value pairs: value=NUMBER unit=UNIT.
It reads value=12.5 unit=mL
